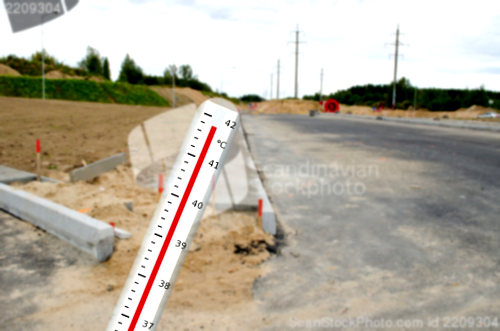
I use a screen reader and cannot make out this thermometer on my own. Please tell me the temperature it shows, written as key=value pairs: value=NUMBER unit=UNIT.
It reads value=41.8 unit=°C
